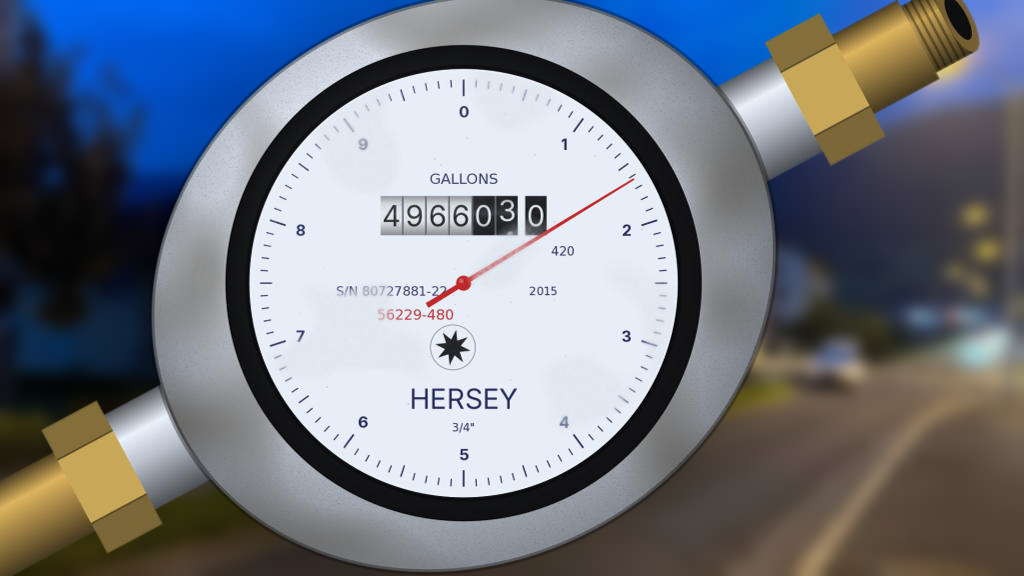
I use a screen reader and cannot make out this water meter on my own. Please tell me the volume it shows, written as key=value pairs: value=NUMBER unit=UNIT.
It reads value=4966031.6 unit=gal
